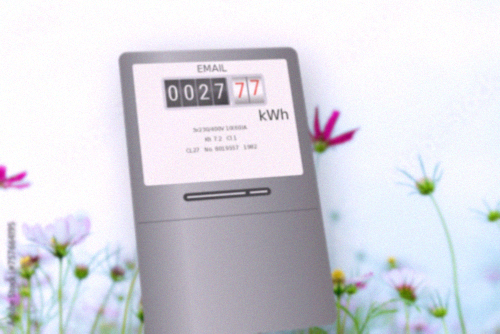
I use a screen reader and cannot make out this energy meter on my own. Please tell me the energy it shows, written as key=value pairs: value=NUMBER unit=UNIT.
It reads value=27.77 unit=kWh
